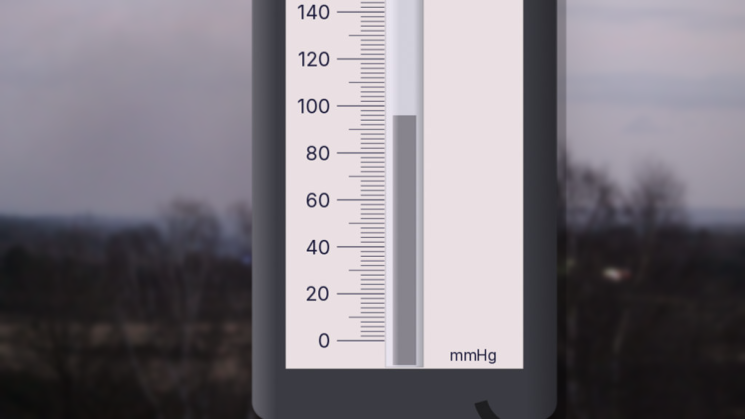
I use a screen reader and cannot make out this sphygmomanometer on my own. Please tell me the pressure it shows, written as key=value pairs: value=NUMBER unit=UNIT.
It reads value=96 unit=mmHg
